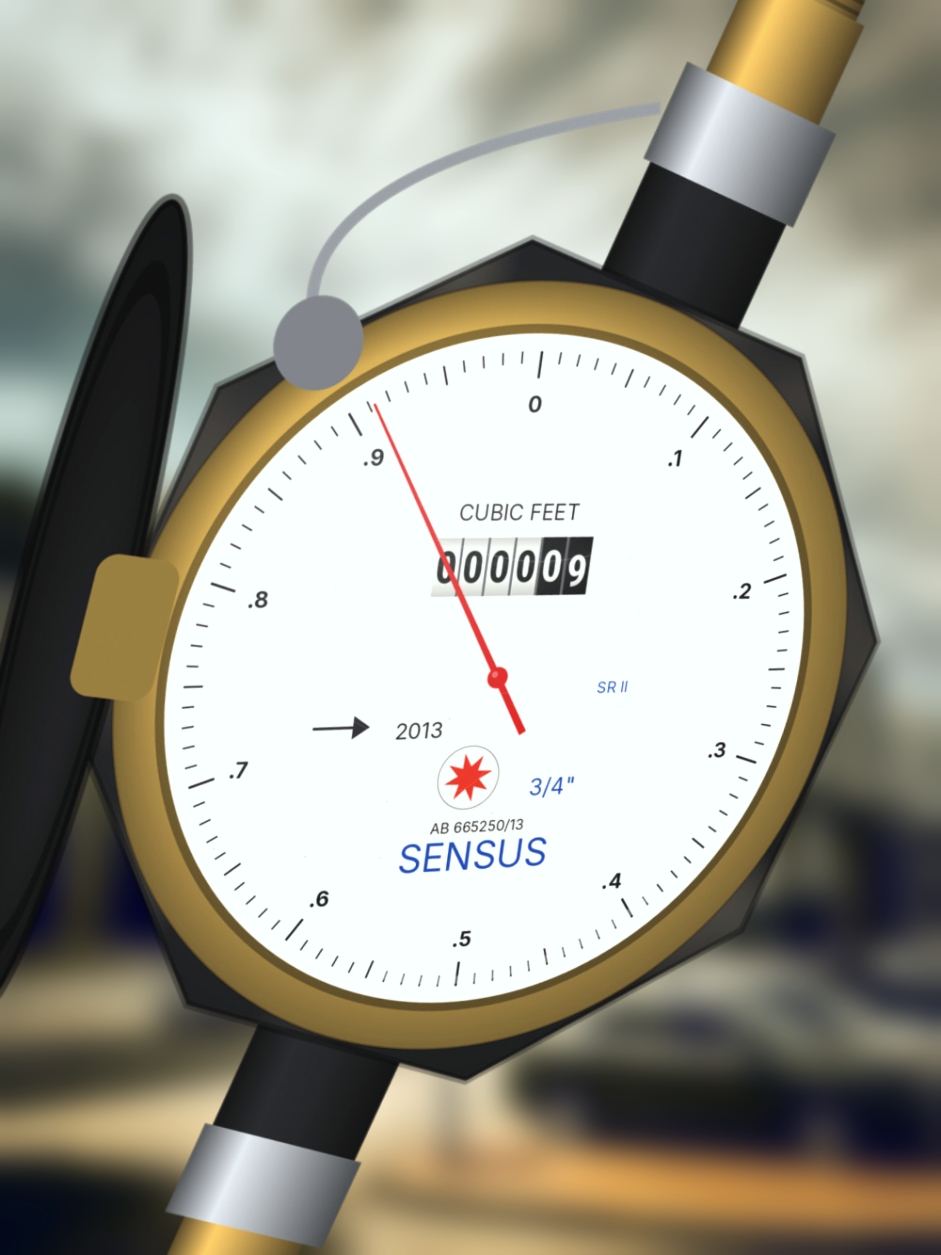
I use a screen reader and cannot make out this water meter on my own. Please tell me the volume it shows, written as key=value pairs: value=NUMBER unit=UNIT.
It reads value=8.91 unit=ft³
